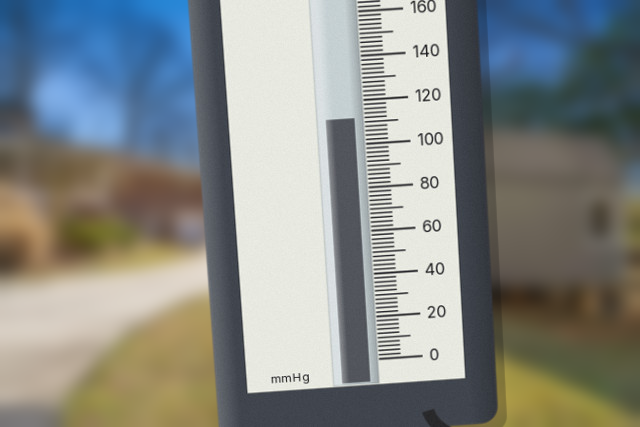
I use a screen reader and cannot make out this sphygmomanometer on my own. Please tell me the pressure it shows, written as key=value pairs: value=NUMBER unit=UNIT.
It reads value=112 unit=mmHg
